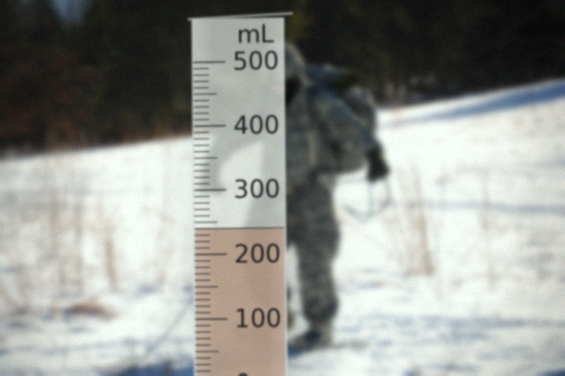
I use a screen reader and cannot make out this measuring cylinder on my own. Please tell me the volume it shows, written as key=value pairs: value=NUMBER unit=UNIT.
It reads value=240 unit=mL
